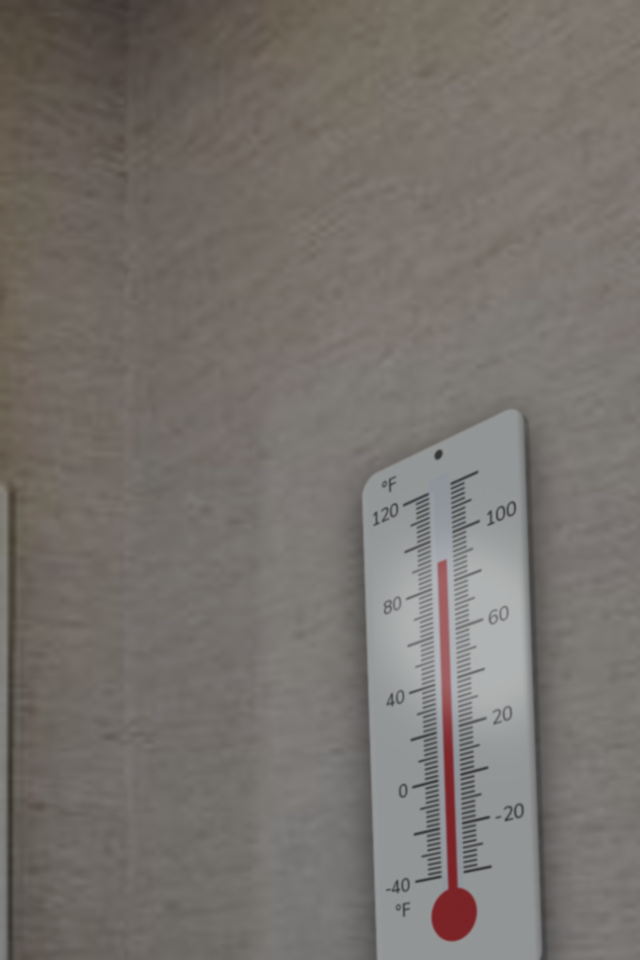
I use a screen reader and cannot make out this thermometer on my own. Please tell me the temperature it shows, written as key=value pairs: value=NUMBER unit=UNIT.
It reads value=90 unit=°F
